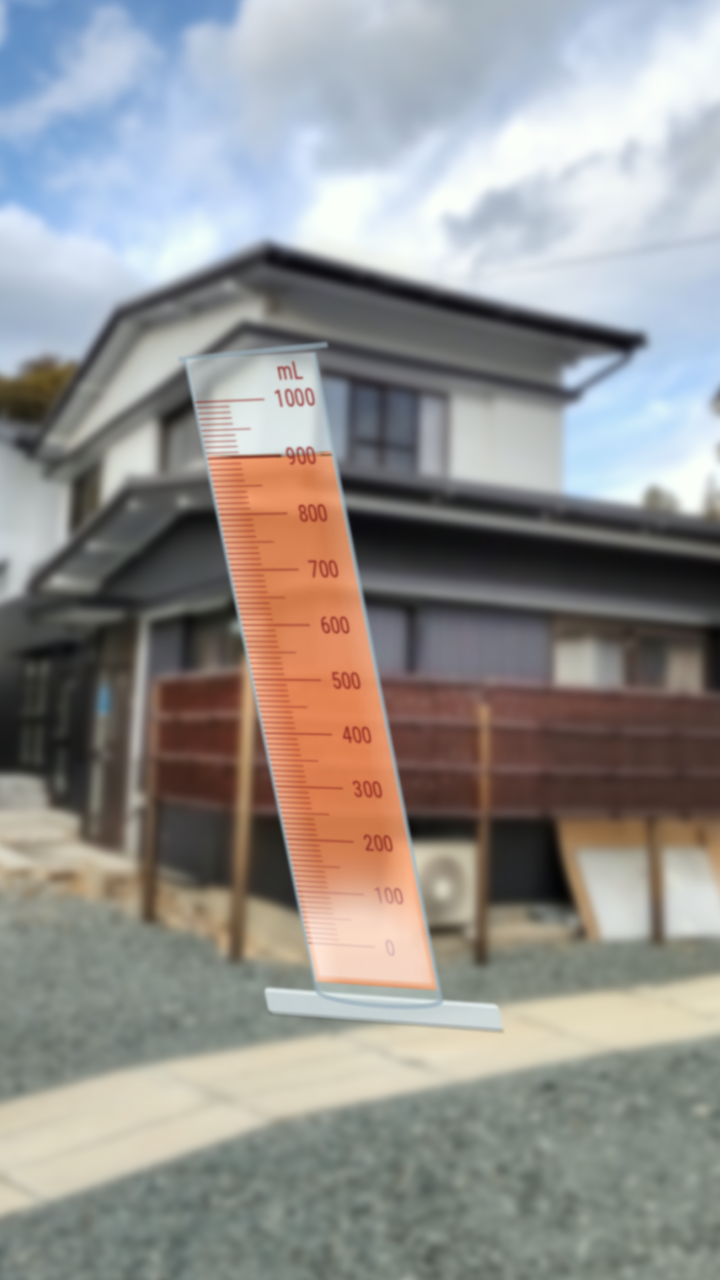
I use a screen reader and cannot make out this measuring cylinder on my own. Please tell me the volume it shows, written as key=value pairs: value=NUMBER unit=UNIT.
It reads value=900 unit=mL
